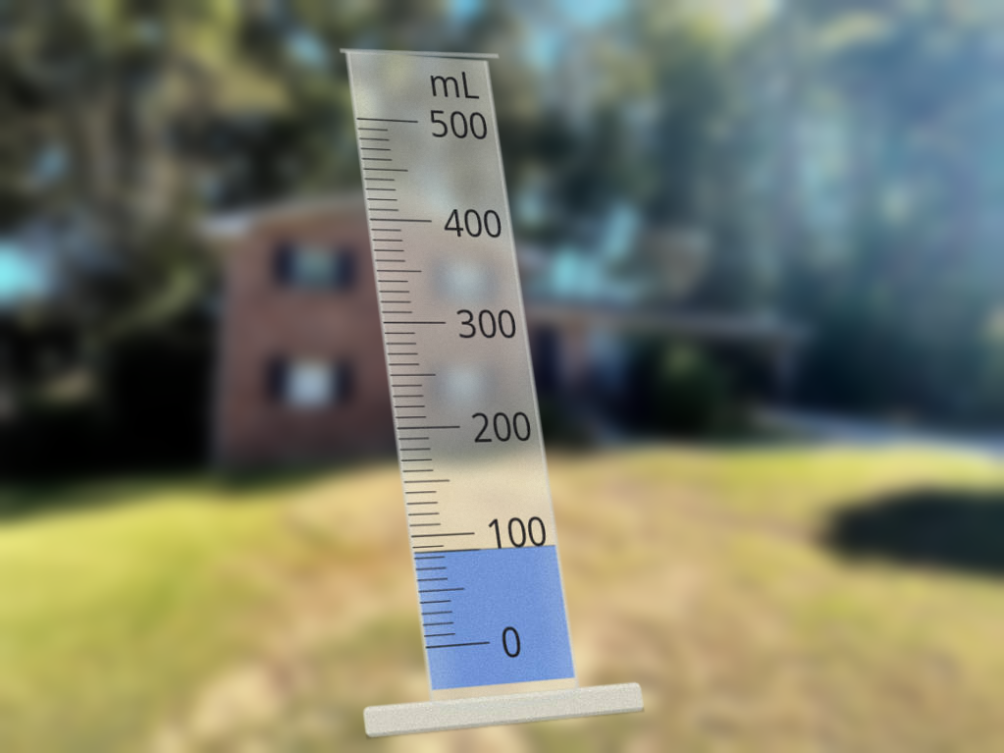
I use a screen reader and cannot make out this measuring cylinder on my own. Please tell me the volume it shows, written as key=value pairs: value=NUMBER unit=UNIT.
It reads value=85 unit=mL
